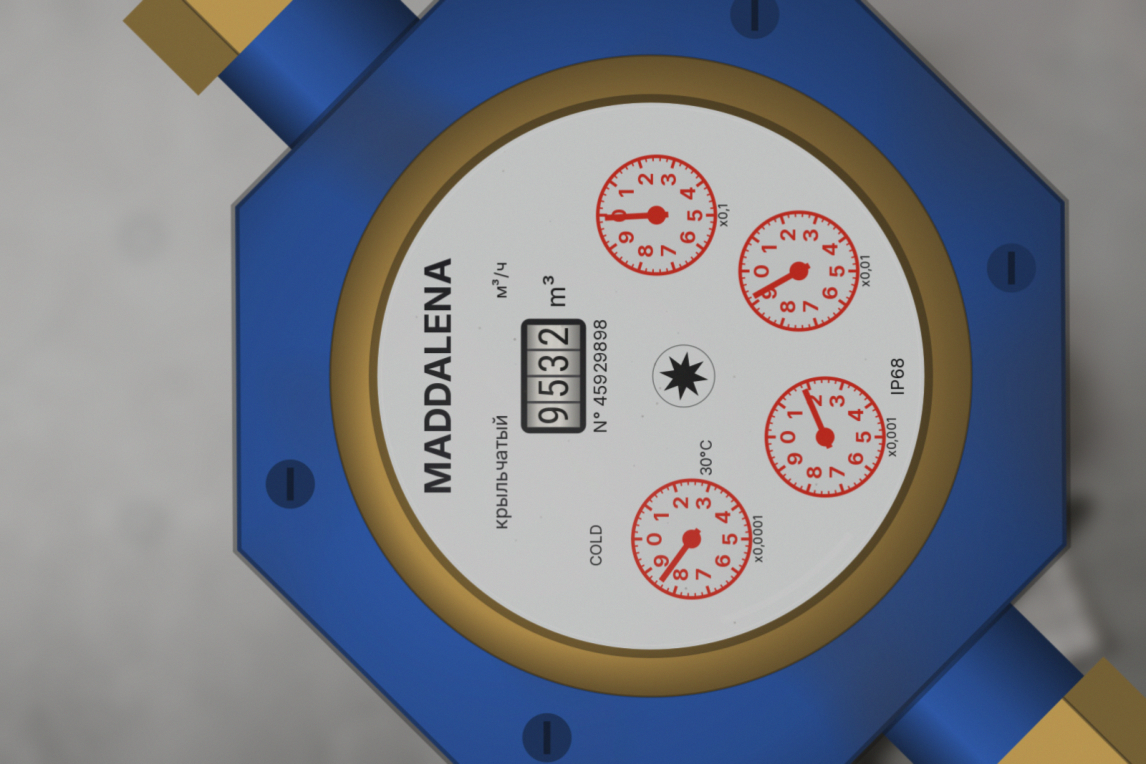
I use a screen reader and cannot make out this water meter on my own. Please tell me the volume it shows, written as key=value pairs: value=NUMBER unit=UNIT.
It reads value=9531.9918 unit=m³
